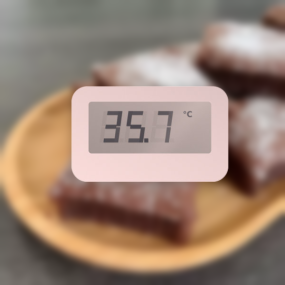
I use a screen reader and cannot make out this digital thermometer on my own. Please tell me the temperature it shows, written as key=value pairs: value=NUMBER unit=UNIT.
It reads value=35.7 unit=°C
